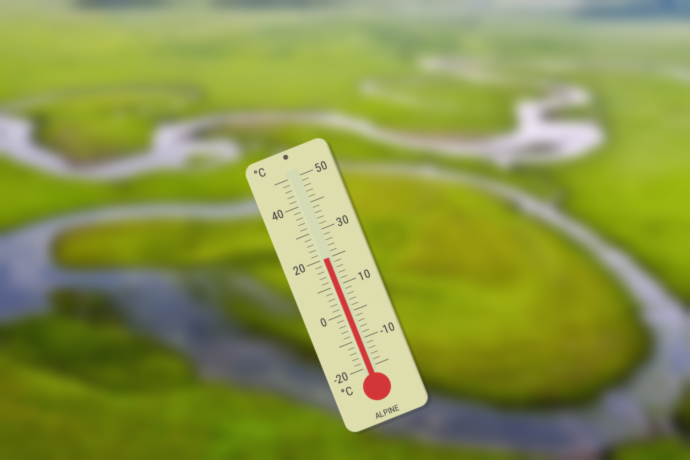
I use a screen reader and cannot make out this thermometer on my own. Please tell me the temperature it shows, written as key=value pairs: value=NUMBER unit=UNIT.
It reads value=20 unit=°C
